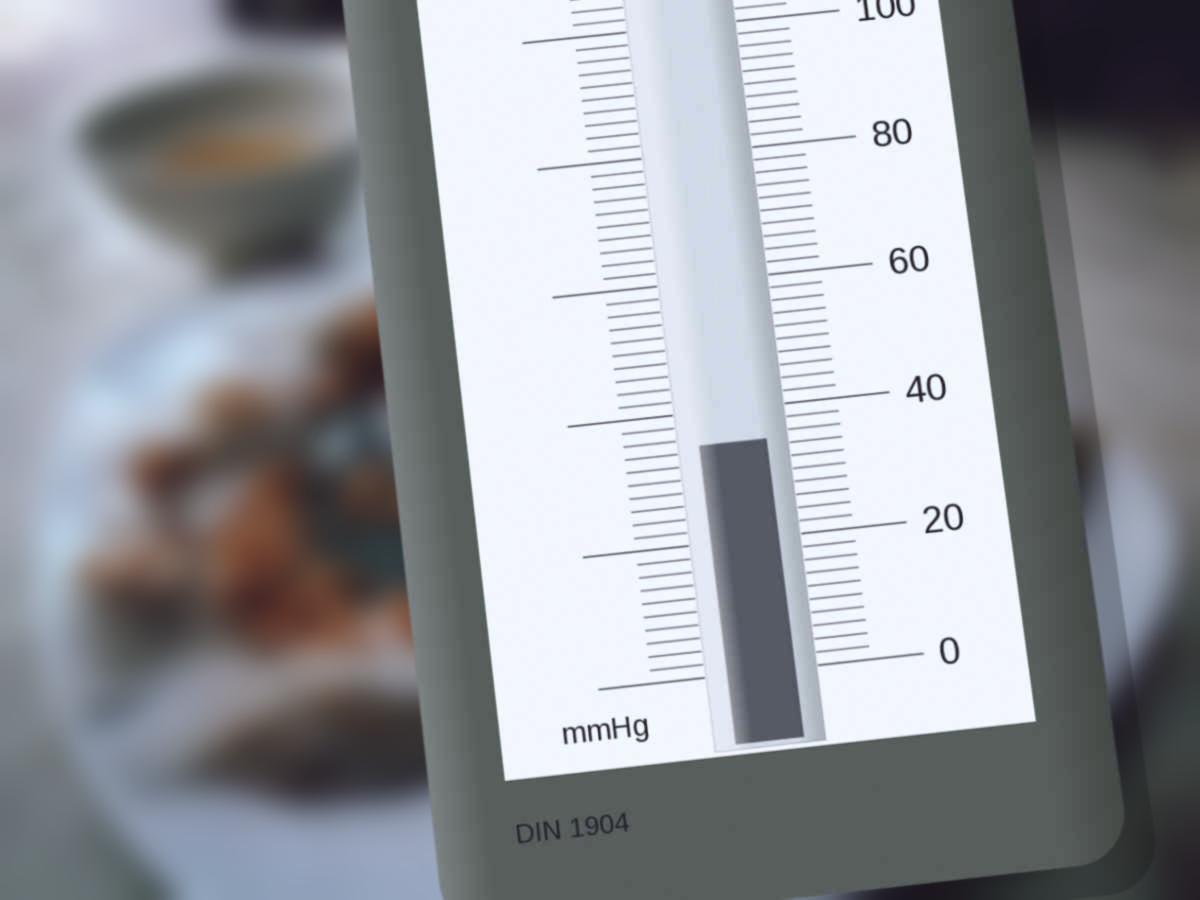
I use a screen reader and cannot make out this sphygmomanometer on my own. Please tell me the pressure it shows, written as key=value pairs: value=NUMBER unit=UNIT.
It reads value=35 unit=mmHg
